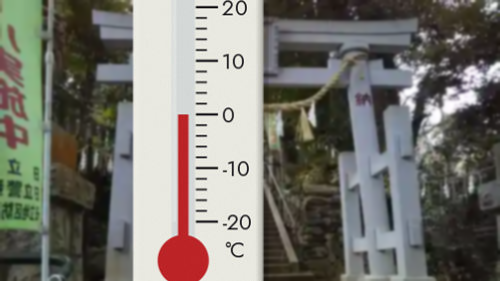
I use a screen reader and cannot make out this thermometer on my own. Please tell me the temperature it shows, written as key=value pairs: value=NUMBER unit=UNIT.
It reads value=0 unit=°C
